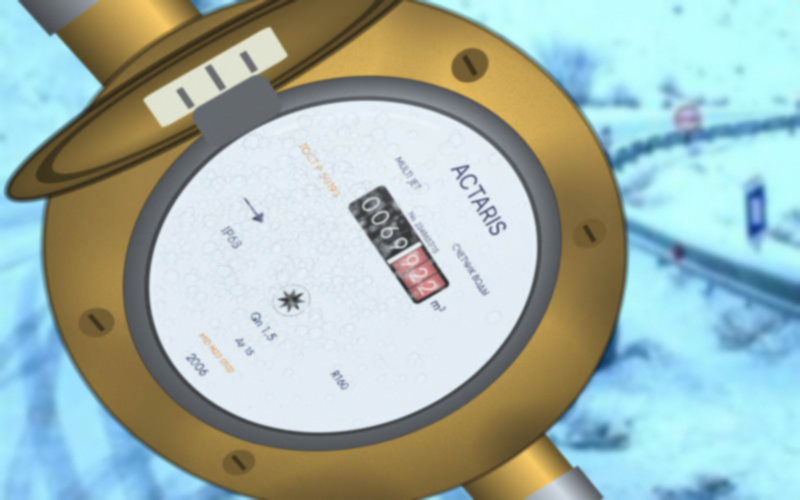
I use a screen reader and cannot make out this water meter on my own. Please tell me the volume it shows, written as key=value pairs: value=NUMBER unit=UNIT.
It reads value=69.922 unit=m³
